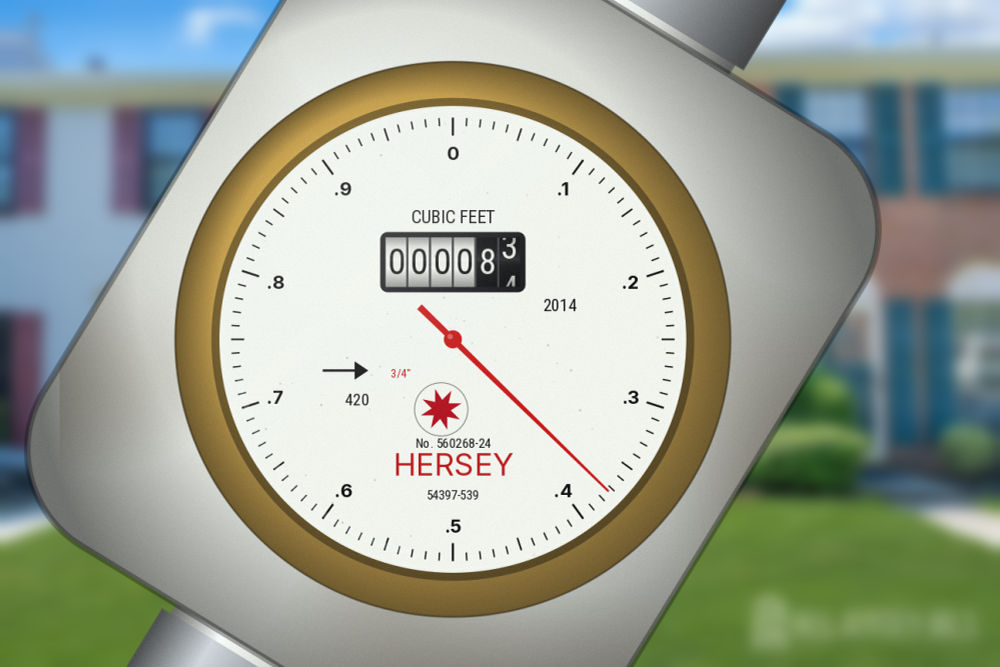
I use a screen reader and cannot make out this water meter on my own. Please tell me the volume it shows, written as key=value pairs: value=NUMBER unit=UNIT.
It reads value=83.37 unit=ft³
